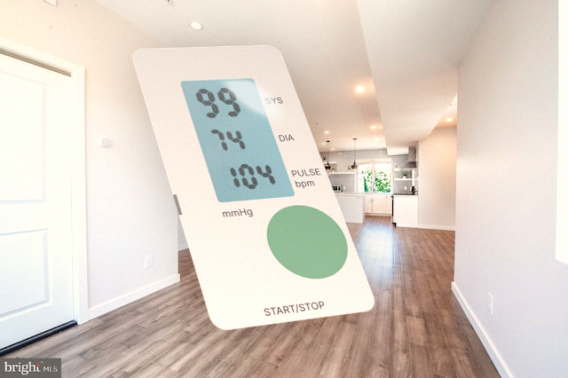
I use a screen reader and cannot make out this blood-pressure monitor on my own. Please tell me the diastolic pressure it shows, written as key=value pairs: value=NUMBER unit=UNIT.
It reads value=74 unit=mmHg
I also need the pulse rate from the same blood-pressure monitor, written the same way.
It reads value=104 unit=bpm
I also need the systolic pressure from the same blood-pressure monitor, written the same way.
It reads value=99 unit=mmHg
